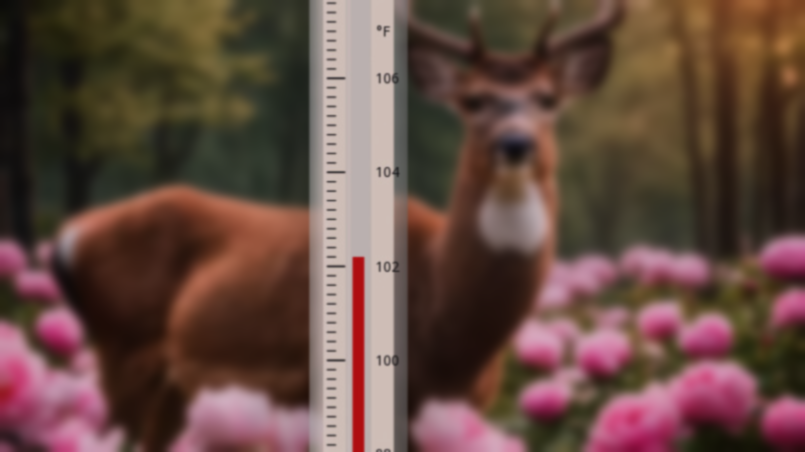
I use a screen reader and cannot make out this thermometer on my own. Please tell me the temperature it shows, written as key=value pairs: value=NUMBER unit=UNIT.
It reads value=102.2 unit=°F
